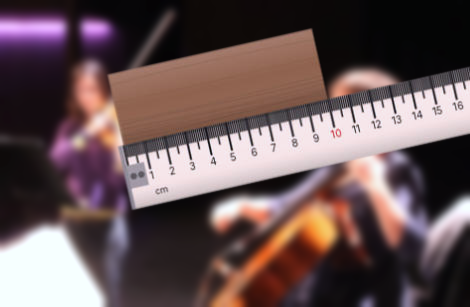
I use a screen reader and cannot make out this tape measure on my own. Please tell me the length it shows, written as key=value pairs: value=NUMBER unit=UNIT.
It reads value=10 unit=cm
